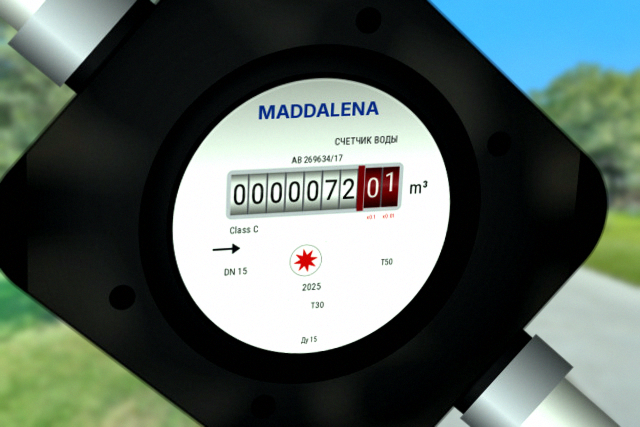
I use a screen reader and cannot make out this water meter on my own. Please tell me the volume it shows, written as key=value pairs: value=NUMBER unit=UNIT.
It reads value=72.01 unit=m³
